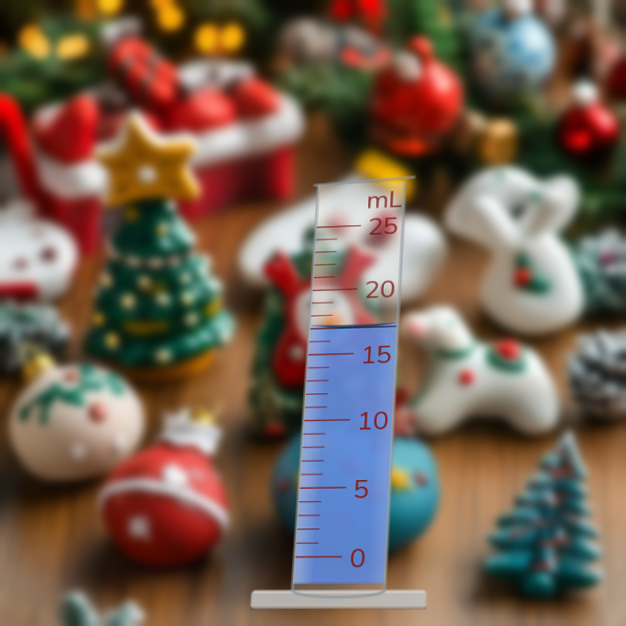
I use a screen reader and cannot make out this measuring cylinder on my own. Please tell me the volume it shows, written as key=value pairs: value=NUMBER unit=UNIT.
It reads value=17 unit=mL
